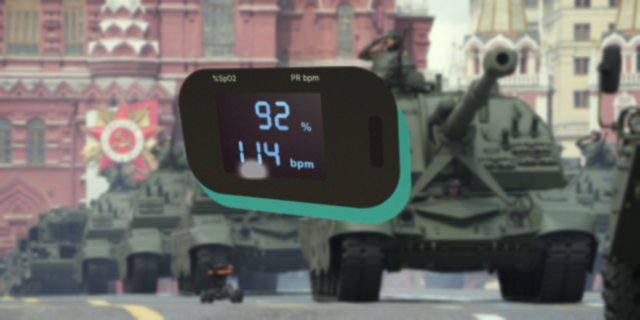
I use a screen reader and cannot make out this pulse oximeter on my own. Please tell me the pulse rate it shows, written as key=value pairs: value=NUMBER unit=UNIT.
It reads value=114 unit=bpm
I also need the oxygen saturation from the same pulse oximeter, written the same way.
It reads value=92 unit=%
